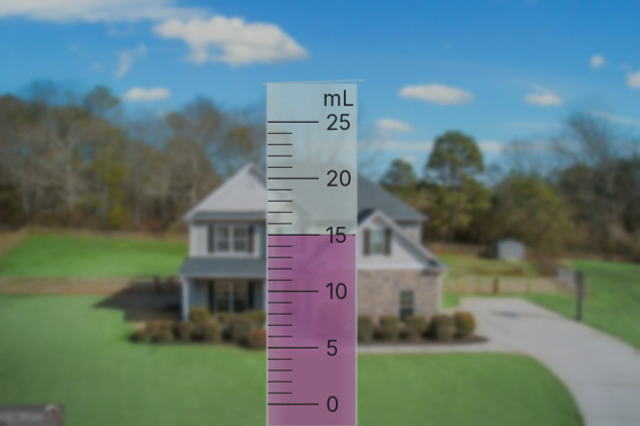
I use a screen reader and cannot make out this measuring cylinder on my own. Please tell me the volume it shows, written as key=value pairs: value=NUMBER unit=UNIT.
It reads value=15 unit=mL
